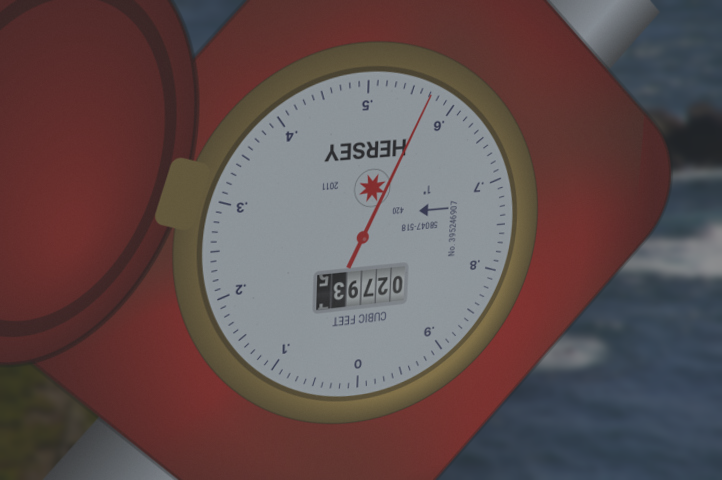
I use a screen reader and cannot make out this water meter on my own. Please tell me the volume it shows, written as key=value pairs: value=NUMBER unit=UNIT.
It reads value=27934.57 unit=ft³
